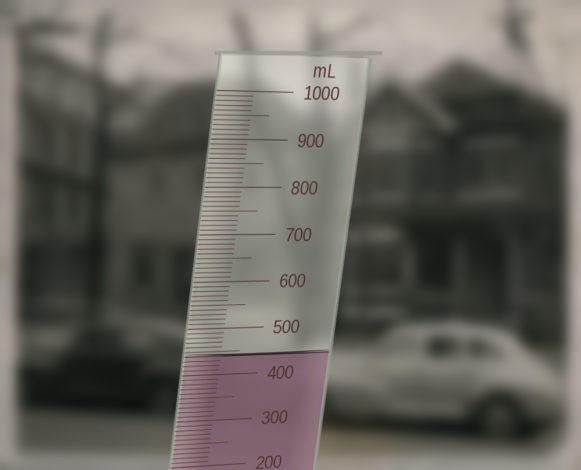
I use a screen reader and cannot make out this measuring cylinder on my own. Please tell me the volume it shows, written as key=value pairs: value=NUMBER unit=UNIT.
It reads value=440 unit=mL
